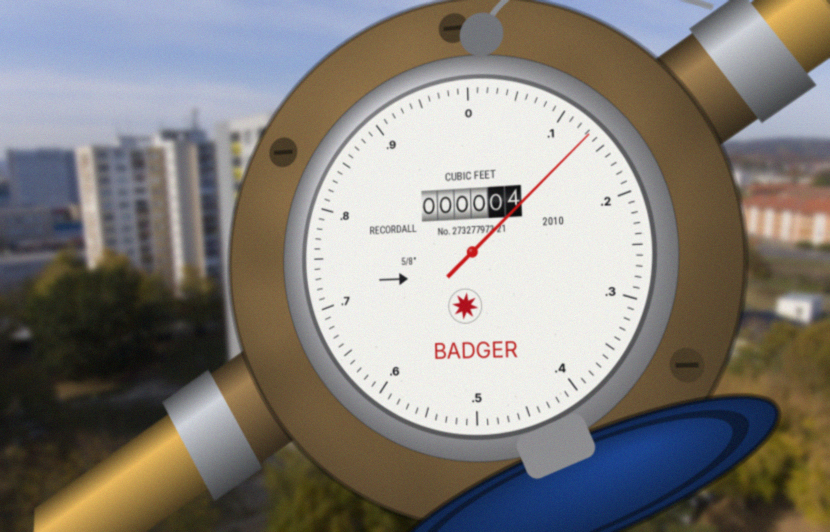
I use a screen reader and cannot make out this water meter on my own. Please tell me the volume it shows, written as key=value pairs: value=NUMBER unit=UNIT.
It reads value=4.13 unit=ft³
